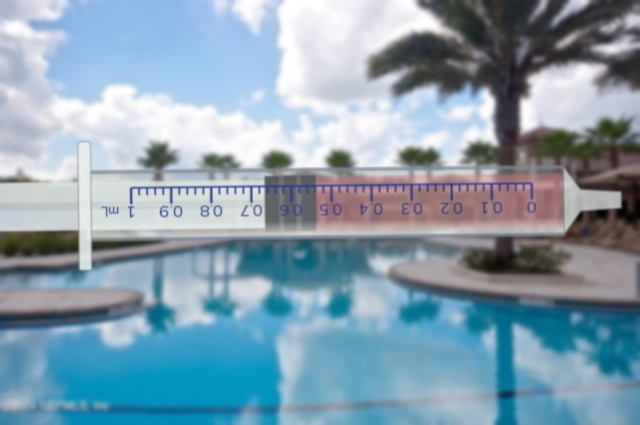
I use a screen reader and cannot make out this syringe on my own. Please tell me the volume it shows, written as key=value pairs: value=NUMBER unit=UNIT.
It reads value=0.54 unit=mL
